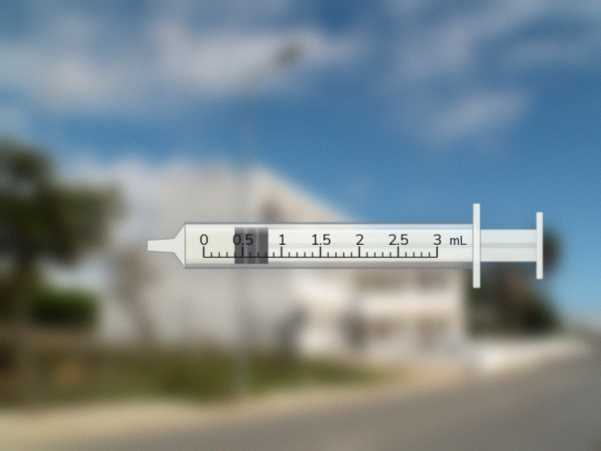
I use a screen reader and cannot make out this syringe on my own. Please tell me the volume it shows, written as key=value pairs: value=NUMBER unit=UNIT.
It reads value=0.4 unit=mL
